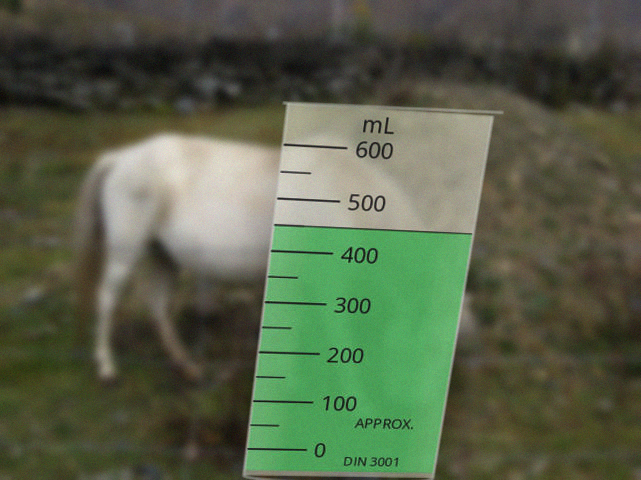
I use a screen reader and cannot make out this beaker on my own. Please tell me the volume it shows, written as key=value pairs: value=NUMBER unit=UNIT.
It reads value=450 unit=mL
